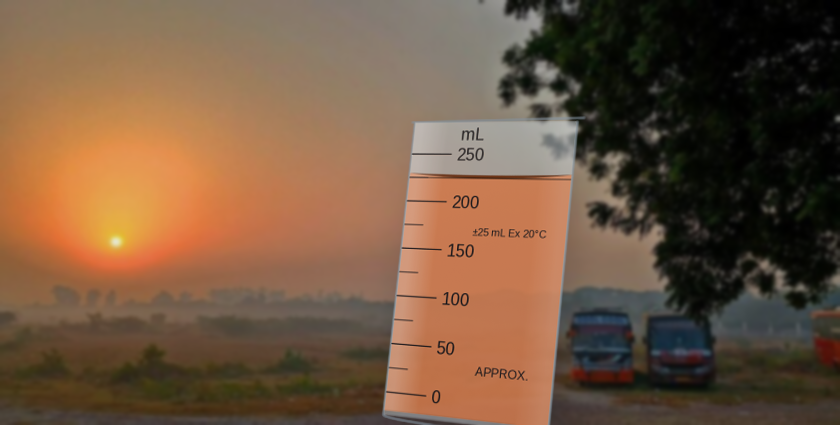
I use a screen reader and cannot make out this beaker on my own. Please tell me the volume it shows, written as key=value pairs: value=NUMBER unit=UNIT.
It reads value=225 unit=mL
